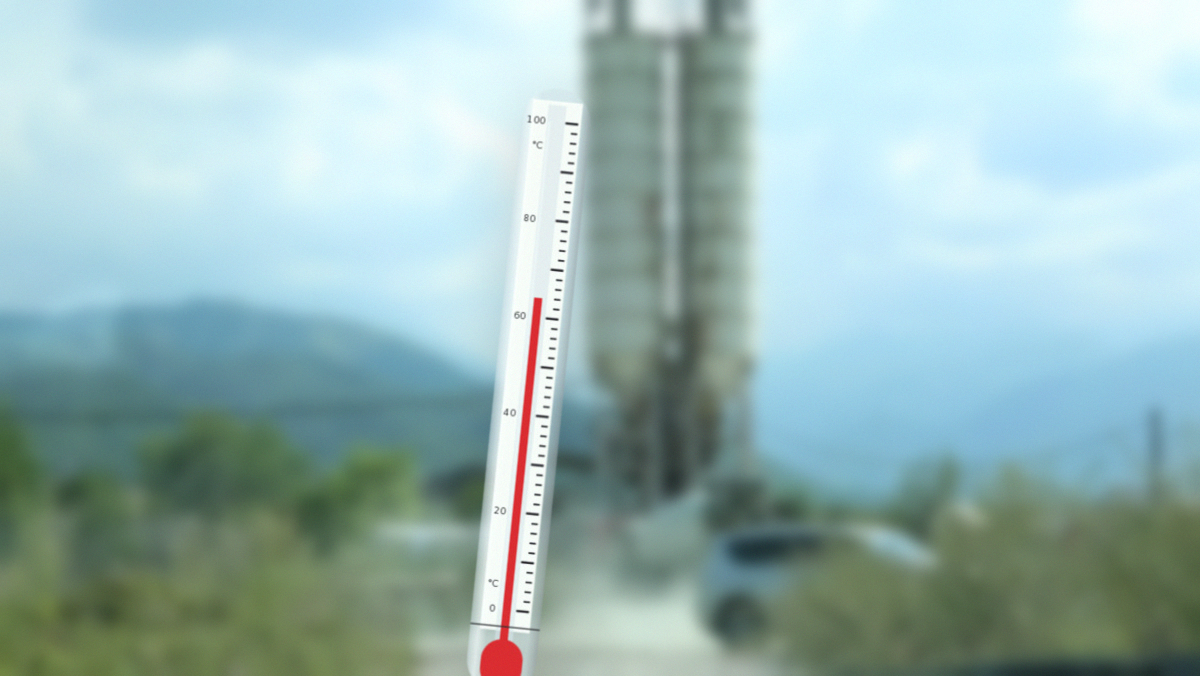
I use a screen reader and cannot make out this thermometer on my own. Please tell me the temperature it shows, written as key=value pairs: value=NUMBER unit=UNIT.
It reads value=64 unit=°C
